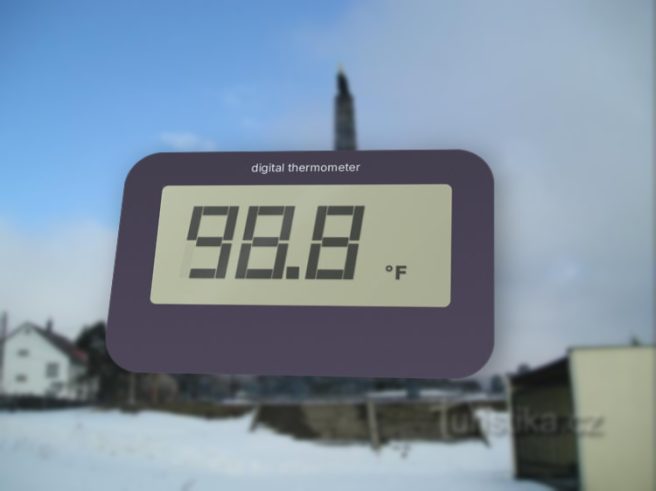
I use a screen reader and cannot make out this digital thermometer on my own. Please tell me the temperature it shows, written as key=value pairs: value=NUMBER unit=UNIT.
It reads value=98.8 unit=°F
